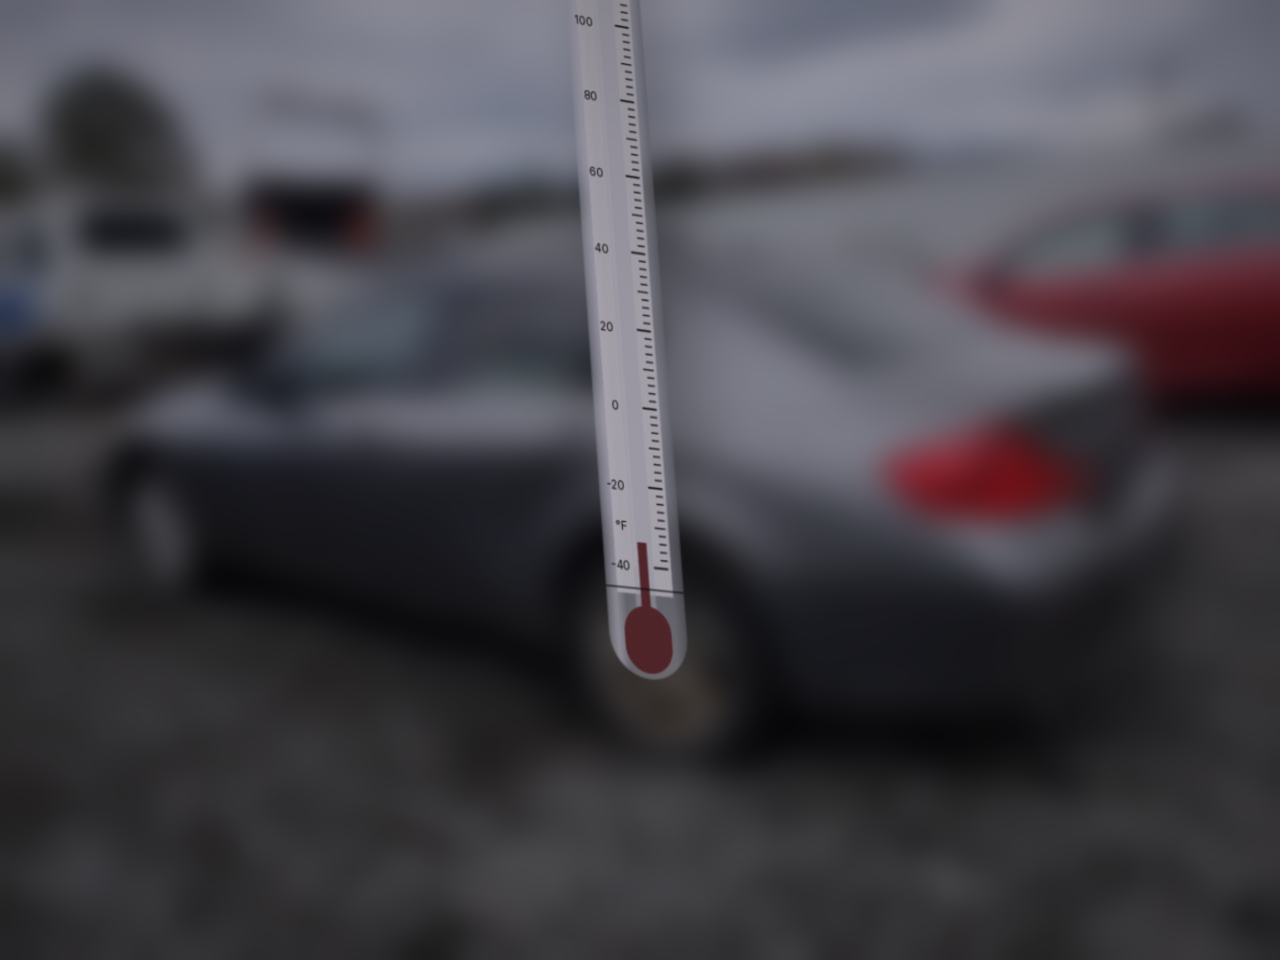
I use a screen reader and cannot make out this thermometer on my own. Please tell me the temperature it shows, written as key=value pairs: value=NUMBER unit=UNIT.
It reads value=-34 unit=°F
